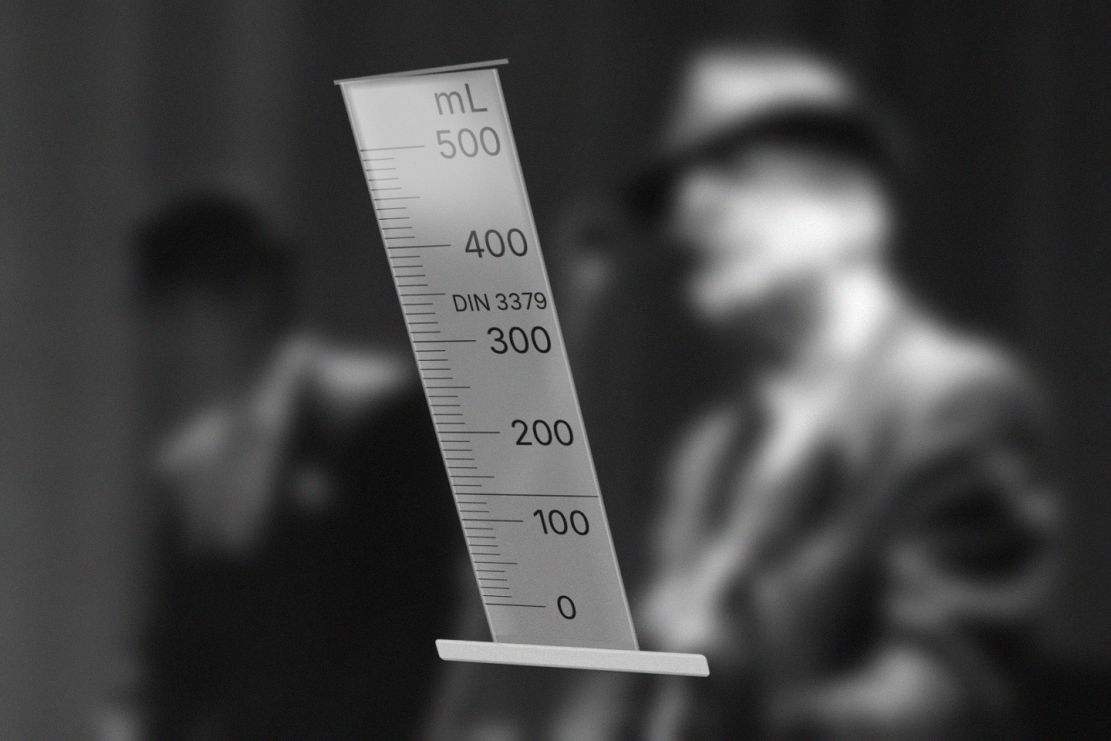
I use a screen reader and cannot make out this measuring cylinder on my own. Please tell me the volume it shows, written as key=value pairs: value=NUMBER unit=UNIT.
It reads value=130 unit=mL
